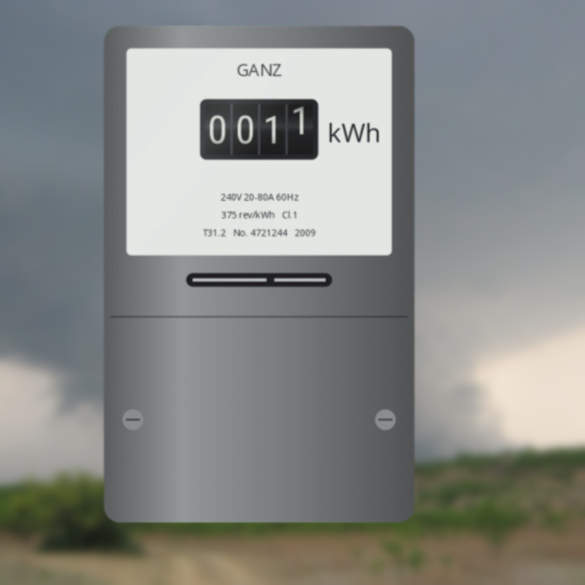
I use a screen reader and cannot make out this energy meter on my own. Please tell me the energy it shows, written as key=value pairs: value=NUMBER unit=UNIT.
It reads value=11 unit=kWh
